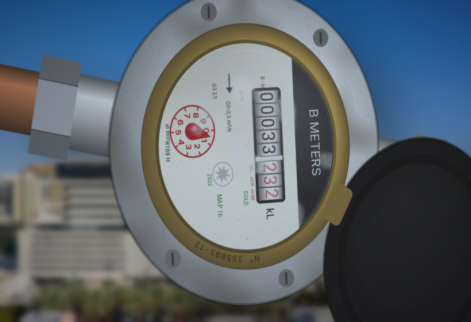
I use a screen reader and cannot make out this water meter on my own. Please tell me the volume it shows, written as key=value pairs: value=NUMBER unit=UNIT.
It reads value=33.2320 unit=kL
